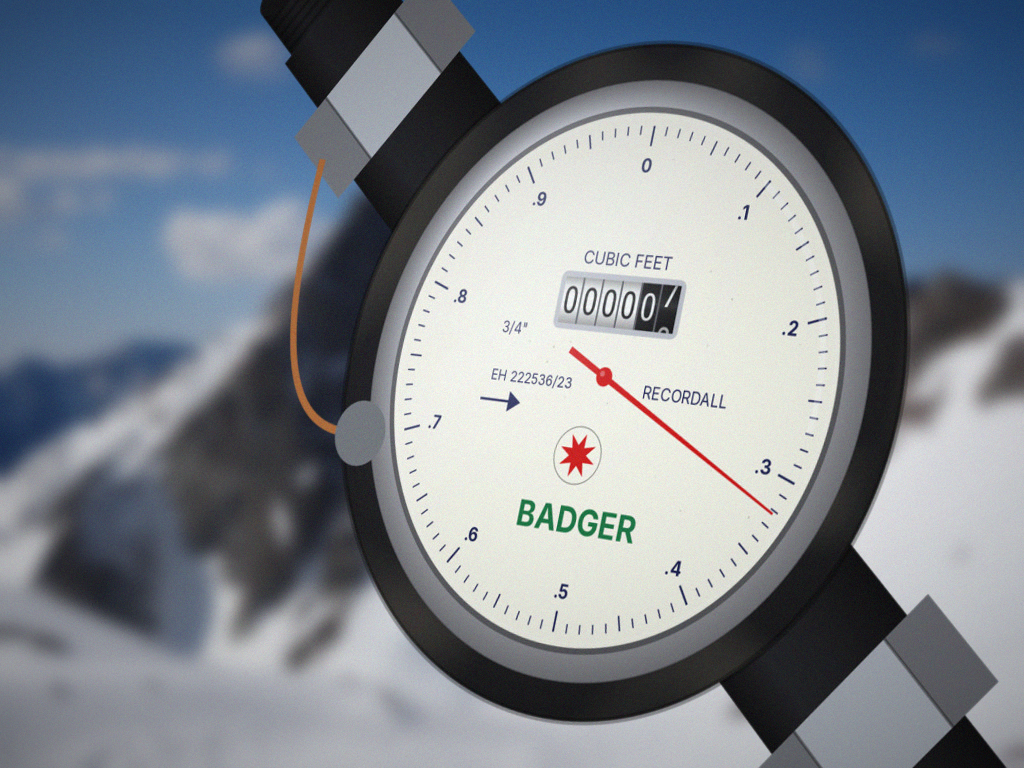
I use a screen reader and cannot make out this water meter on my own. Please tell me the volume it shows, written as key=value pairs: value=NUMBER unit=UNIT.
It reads value=7.32 unit=ft³
